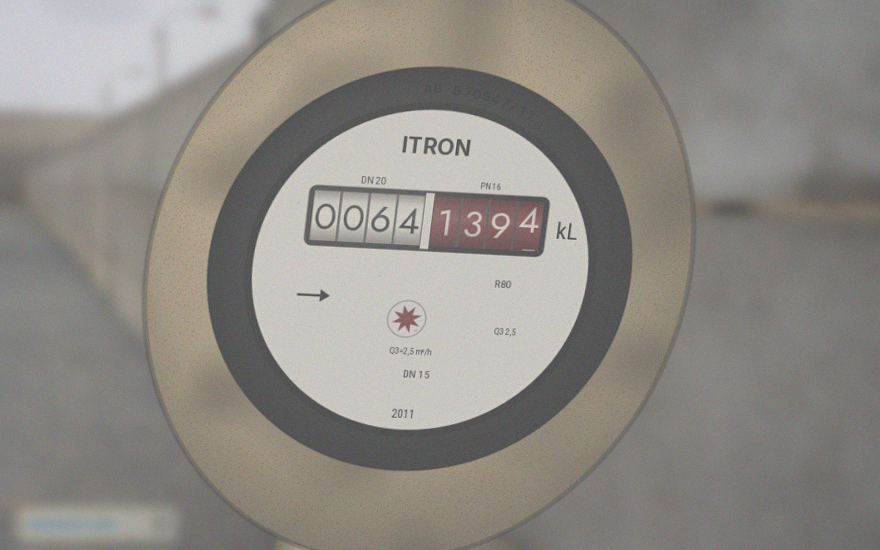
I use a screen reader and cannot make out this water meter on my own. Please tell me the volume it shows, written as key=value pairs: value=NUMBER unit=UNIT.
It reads value=64.1394 unit=kL
